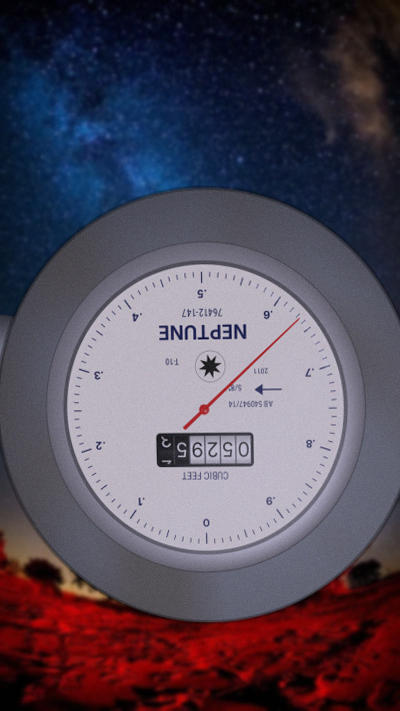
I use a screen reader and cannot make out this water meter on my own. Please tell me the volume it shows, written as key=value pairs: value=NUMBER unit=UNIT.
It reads value=52952.63 unit=ft³
